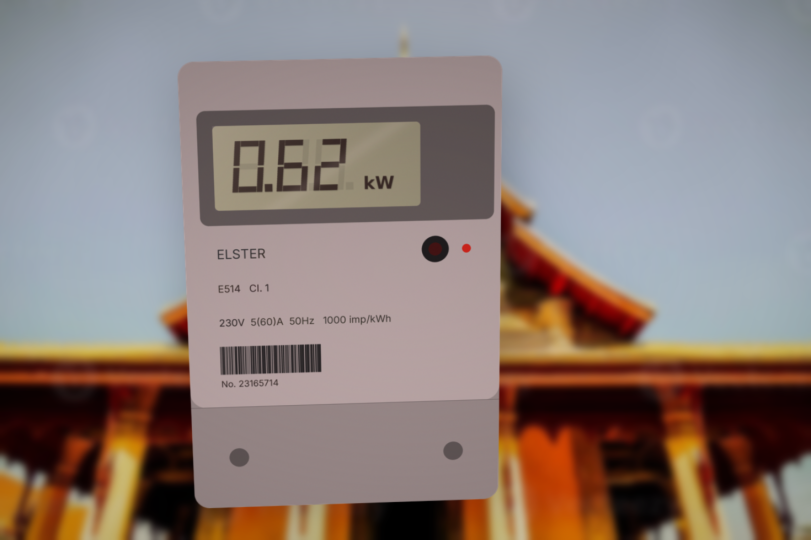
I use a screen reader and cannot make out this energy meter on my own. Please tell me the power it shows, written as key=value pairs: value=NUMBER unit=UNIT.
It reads value=0.62 unit=kW
